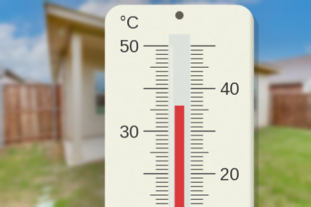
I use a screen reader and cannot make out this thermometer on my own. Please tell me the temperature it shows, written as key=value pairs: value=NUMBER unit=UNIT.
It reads value=36 unit=°C
